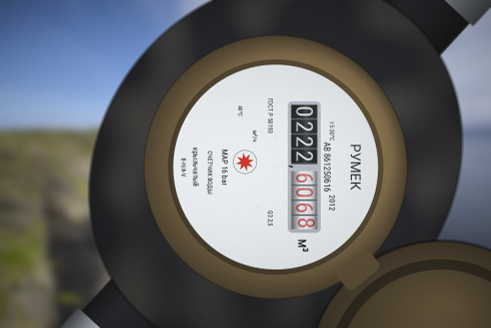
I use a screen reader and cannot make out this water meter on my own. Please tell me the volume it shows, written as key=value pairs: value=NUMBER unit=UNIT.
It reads value=222.6068 unit=m³
